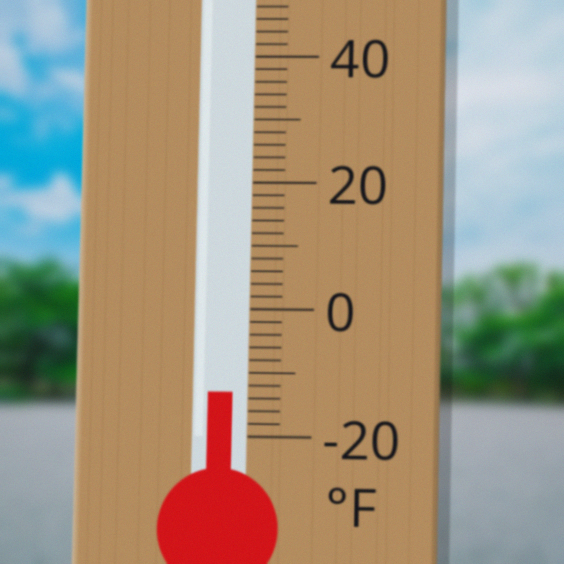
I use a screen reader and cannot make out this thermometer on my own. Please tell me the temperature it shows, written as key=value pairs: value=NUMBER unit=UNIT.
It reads value=-13 unit=°F
